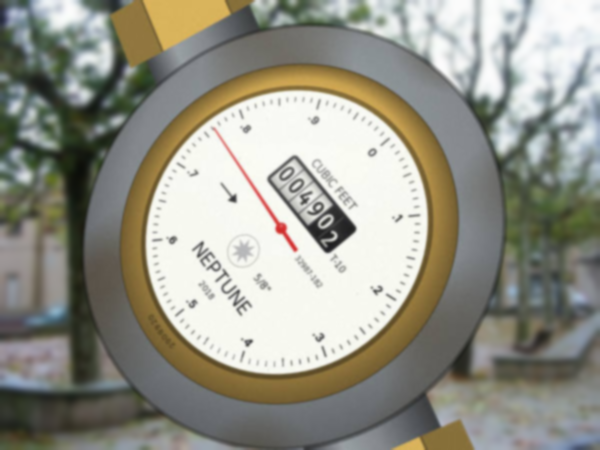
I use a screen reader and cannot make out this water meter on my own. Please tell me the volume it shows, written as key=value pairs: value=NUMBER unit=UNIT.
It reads value=4901.76 unit=ft³
